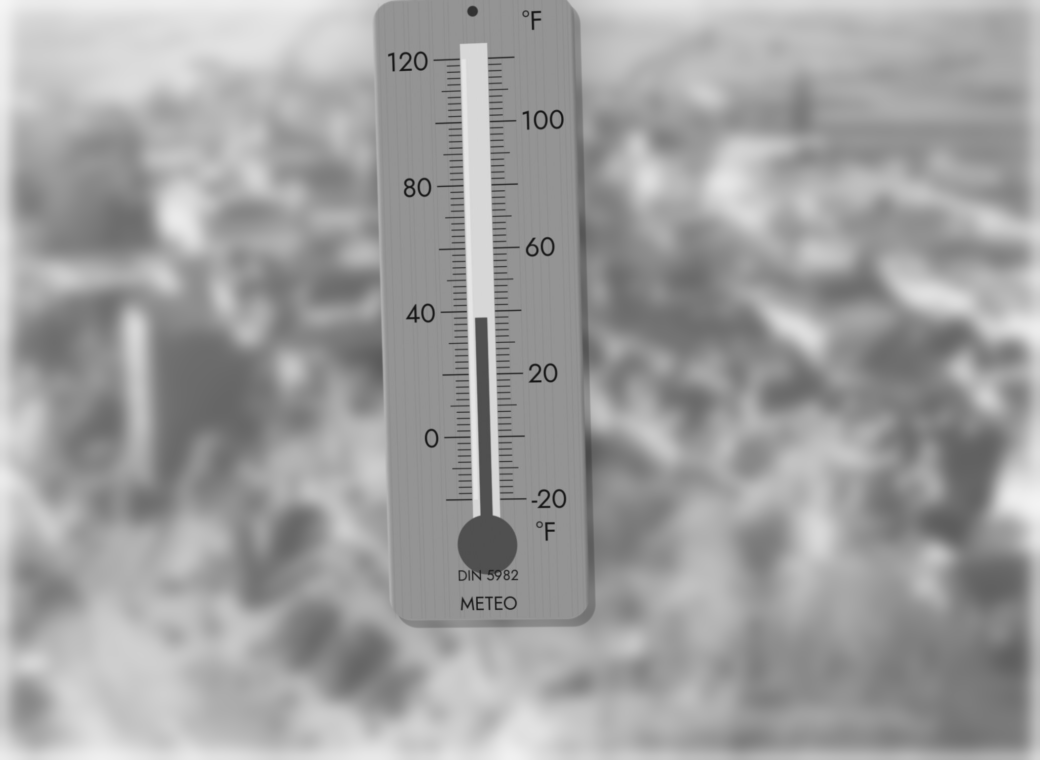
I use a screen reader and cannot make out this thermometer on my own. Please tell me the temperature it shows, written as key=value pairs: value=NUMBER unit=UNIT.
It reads value=38 unit=°F
